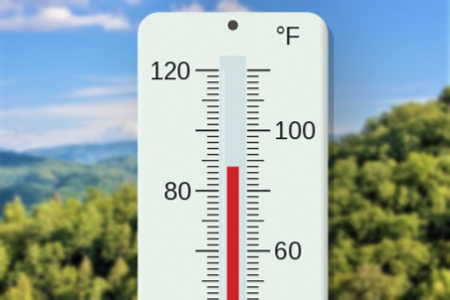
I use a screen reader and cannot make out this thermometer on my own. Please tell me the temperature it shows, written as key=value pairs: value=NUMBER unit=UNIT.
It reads value=88 unit=°F
